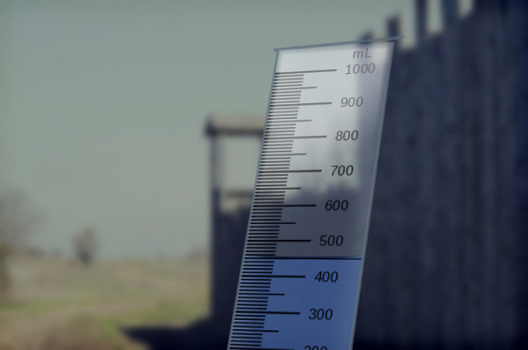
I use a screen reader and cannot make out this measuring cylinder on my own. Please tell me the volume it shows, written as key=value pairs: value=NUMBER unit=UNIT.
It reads value=450 unit=mL
